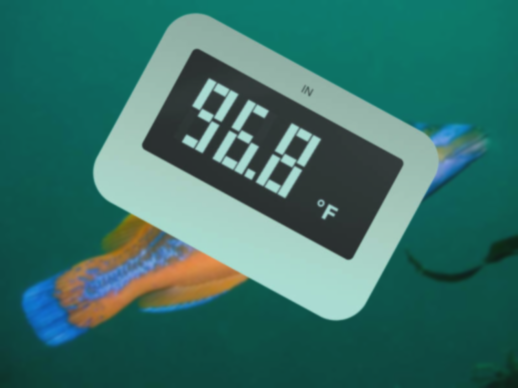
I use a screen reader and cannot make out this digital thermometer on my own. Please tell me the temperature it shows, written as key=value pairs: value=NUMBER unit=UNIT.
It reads value=96.8 unit=°F
